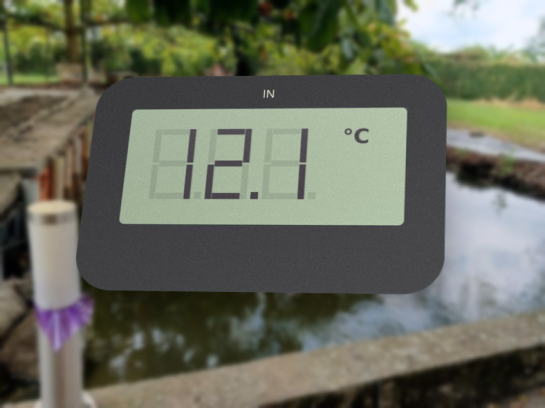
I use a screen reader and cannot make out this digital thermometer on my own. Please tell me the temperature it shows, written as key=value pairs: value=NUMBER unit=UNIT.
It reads value=12.1 unit=°C
